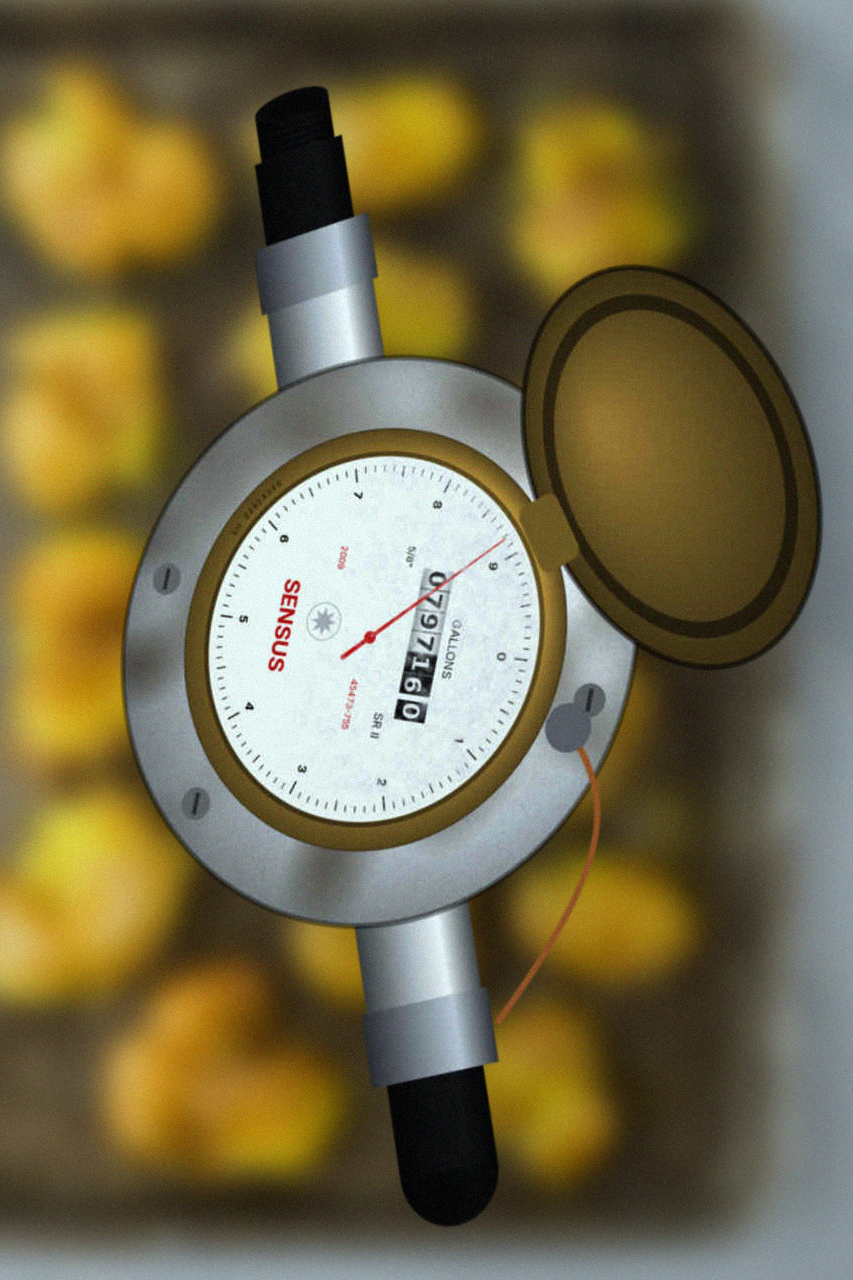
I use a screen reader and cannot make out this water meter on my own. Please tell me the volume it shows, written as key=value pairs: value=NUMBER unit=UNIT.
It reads value=797158.8 unit=gal
